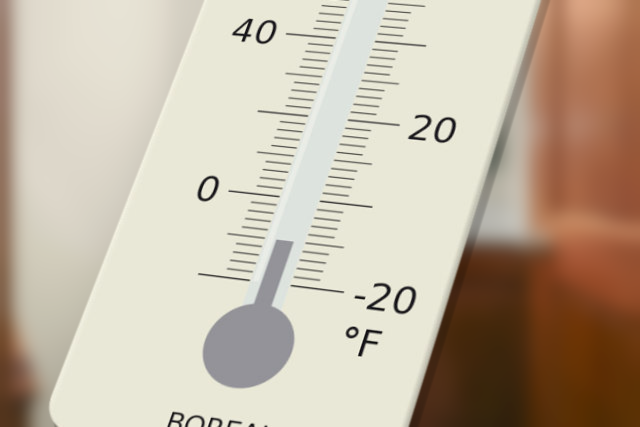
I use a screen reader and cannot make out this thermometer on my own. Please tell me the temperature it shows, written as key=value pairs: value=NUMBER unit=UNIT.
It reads value=-10 unit=°F
